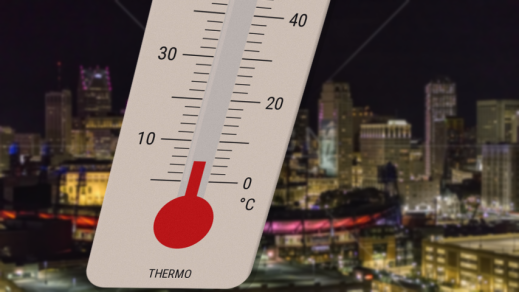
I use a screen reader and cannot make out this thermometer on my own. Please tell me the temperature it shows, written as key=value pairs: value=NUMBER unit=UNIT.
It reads value=5 unit=°C
